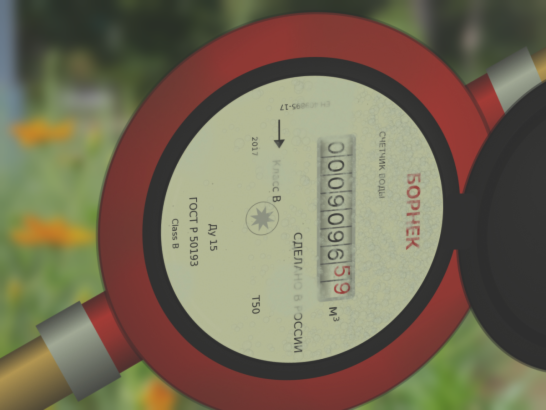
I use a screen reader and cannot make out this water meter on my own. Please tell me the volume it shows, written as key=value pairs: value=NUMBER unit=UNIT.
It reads value=9096.59 unit=m³
